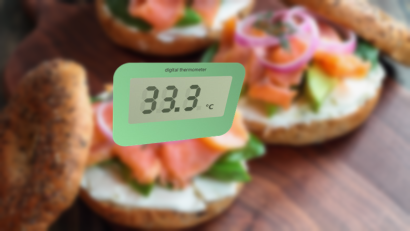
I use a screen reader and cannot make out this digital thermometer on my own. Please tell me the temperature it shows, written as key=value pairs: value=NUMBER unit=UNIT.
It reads value=33.3 unit=°C
